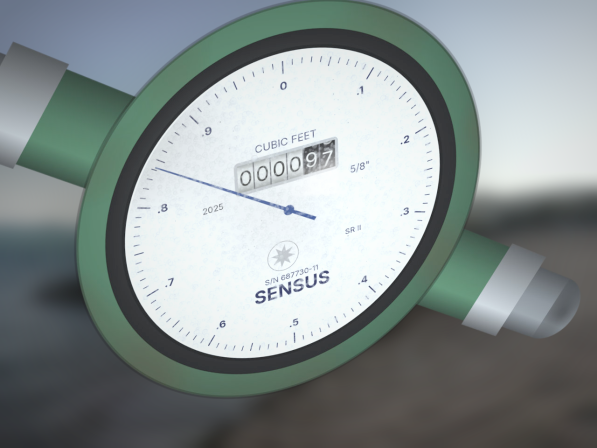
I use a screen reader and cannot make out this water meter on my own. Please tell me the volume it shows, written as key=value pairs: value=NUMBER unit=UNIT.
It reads value=96.84 unit=ft³
